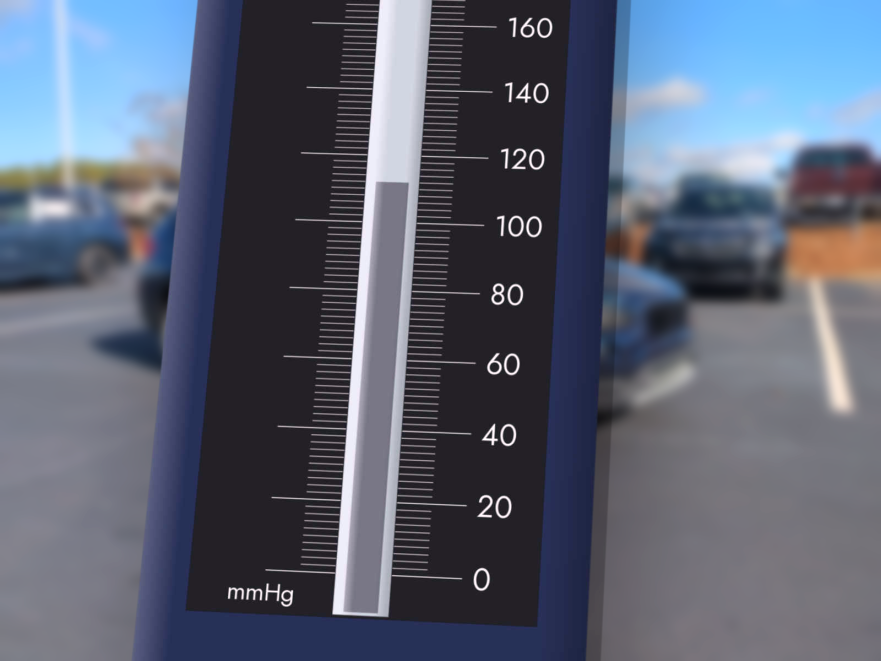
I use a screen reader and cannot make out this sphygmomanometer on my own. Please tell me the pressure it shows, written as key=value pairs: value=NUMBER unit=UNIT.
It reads value=112 unit=mmHg
